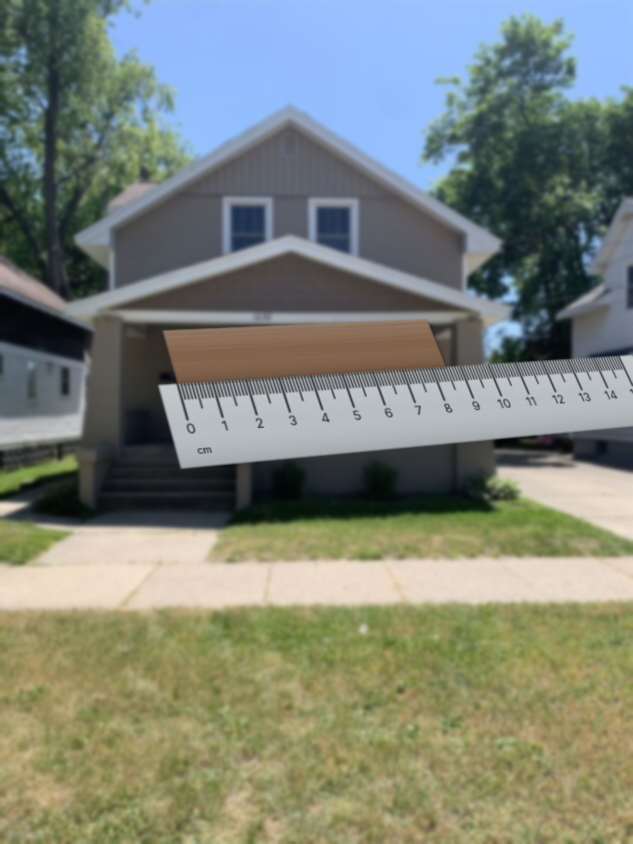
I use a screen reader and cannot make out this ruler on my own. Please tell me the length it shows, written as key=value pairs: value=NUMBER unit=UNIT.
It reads value=8.5 unit=cm
